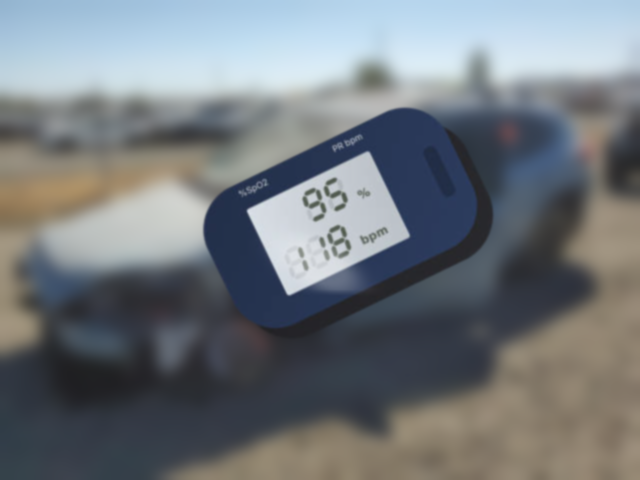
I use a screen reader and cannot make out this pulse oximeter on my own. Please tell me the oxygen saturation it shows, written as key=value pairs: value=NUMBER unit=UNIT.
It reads value=95 unit=%
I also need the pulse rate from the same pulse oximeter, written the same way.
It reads value=118 unit=bpm
